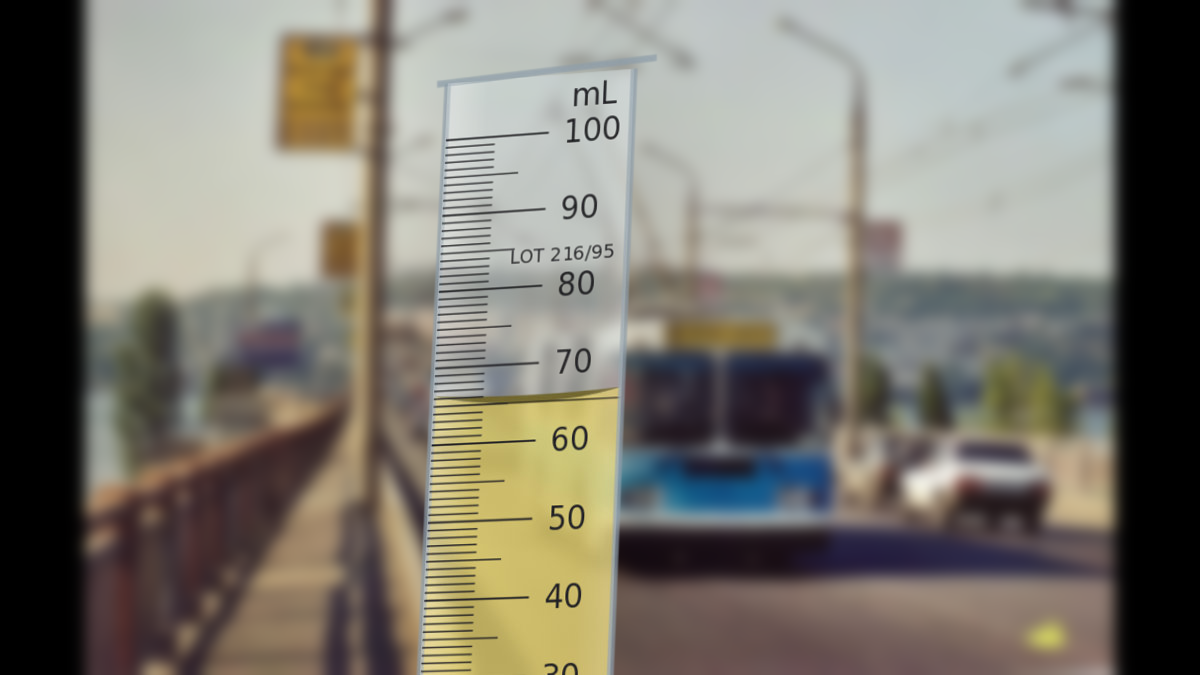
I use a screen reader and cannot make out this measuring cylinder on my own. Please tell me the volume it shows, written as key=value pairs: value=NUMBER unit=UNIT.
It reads value=65 unit=mL
